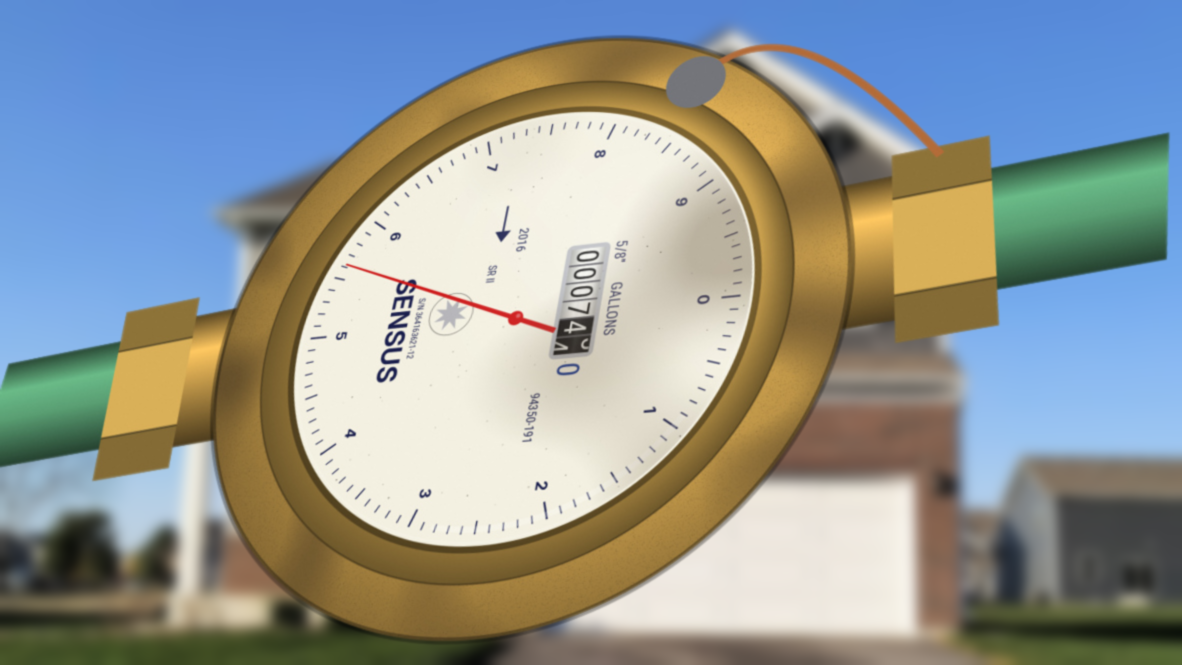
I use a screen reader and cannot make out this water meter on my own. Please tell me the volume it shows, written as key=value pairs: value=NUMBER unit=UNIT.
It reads value=7435.6 unit=gal
